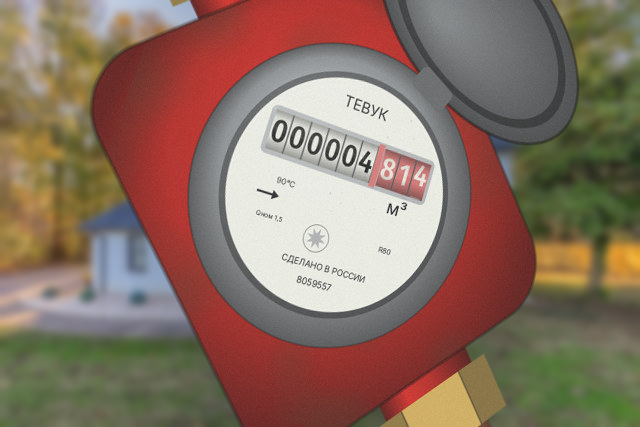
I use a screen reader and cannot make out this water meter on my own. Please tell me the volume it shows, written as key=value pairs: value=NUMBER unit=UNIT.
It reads value=4.814 unit=m³
